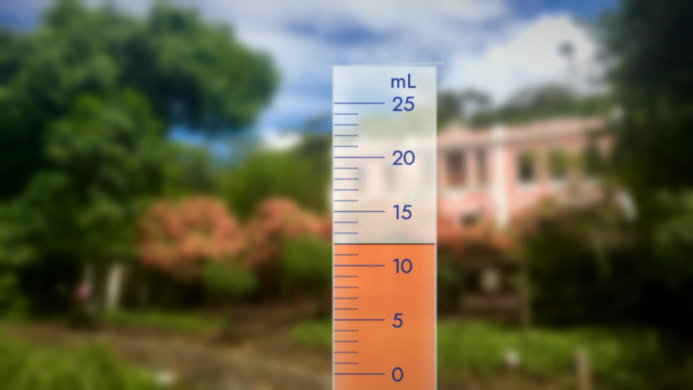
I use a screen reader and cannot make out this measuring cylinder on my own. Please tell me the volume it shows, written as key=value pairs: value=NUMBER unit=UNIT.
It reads value=12 unit=mL
